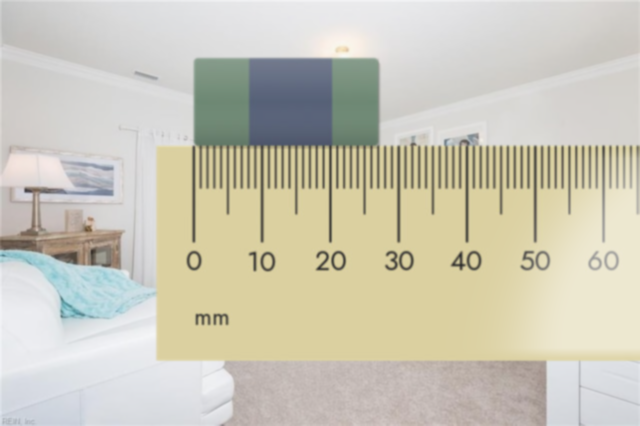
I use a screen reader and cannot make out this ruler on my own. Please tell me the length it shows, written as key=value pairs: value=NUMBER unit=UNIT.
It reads value=27 unit=mm
